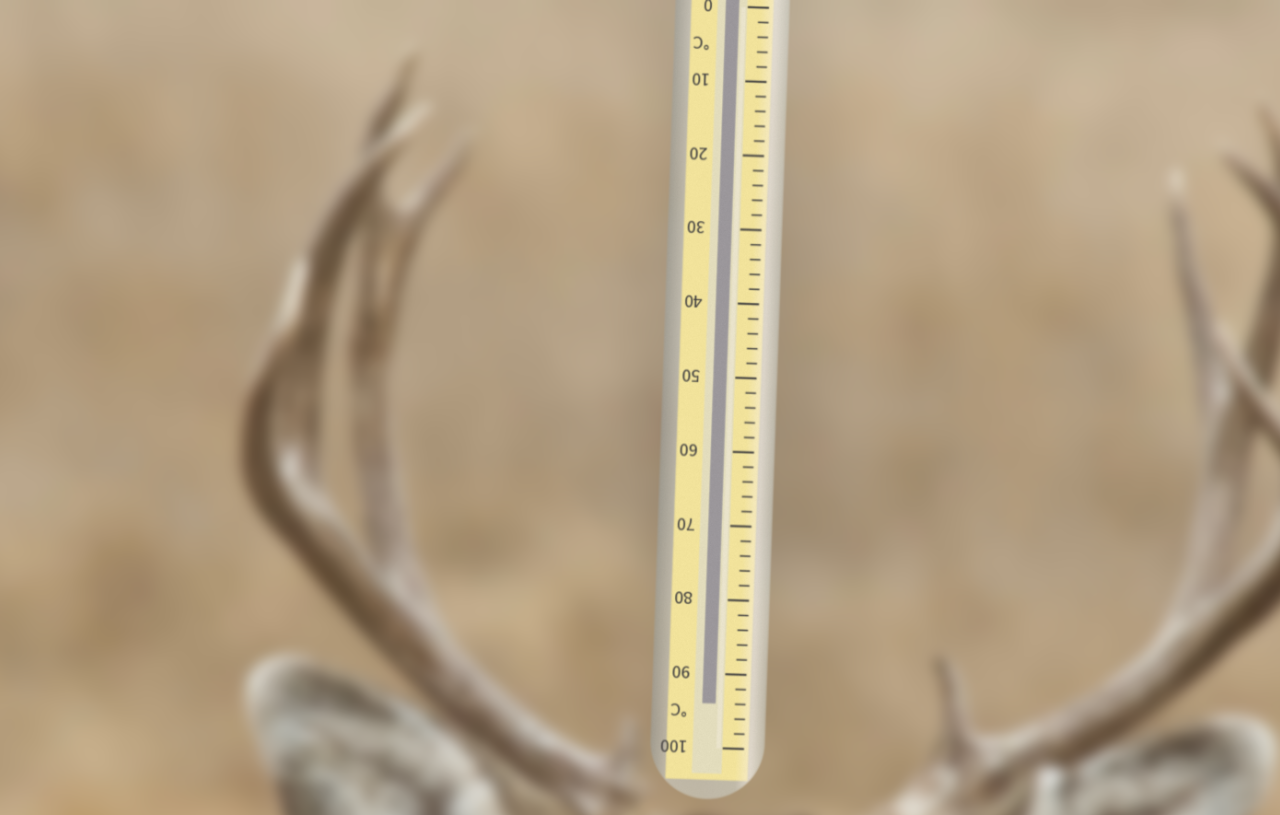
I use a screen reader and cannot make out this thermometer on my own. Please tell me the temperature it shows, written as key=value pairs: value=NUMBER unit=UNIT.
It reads value=94 unit=°C
